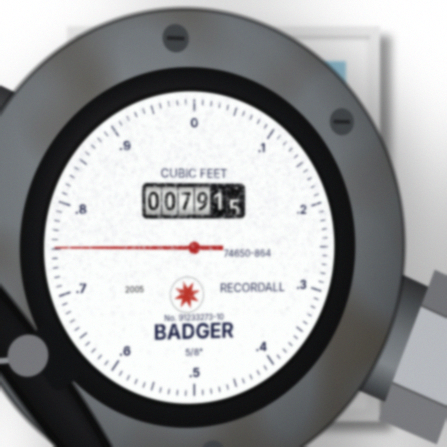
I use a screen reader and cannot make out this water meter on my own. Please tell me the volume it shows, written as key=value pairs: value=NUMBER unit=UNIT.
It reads value=7914.75 unit=ft³
